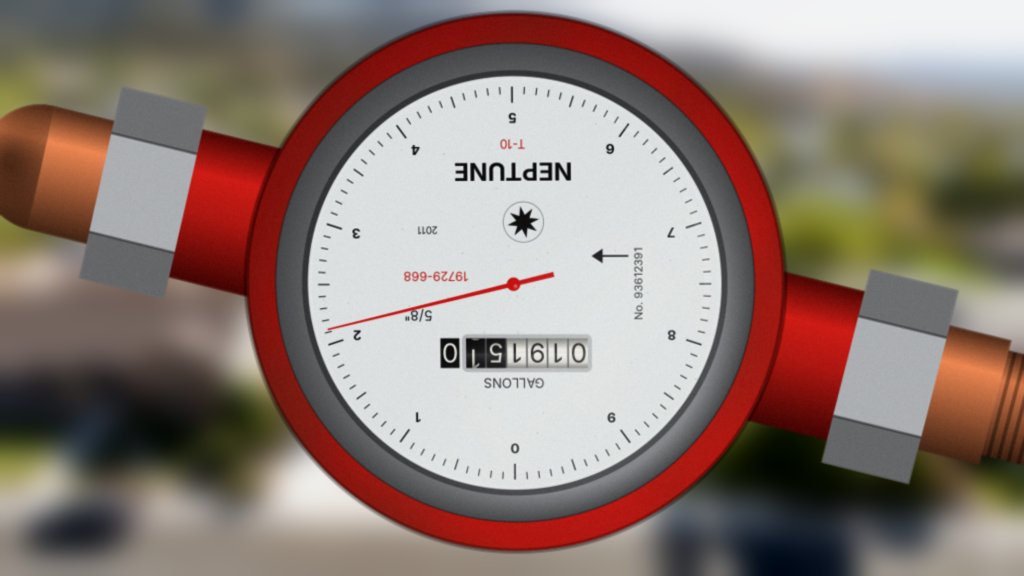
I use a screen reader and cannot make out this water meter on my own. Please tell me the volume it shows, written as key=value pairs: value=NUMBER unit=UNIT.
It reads value=191512.1 unit=gal
